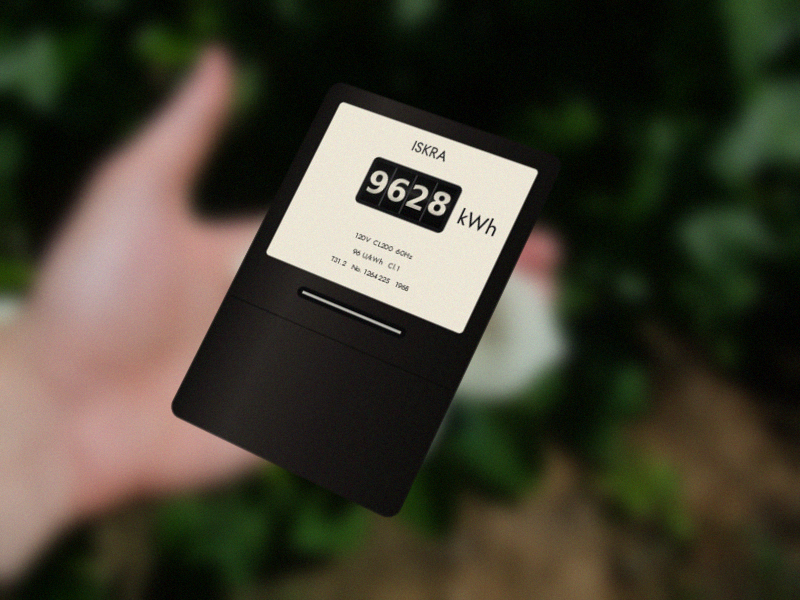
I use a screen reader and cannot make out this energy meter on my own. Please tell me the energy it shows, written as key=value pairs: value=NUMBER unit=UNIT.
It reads value=9628 unit=kWh
